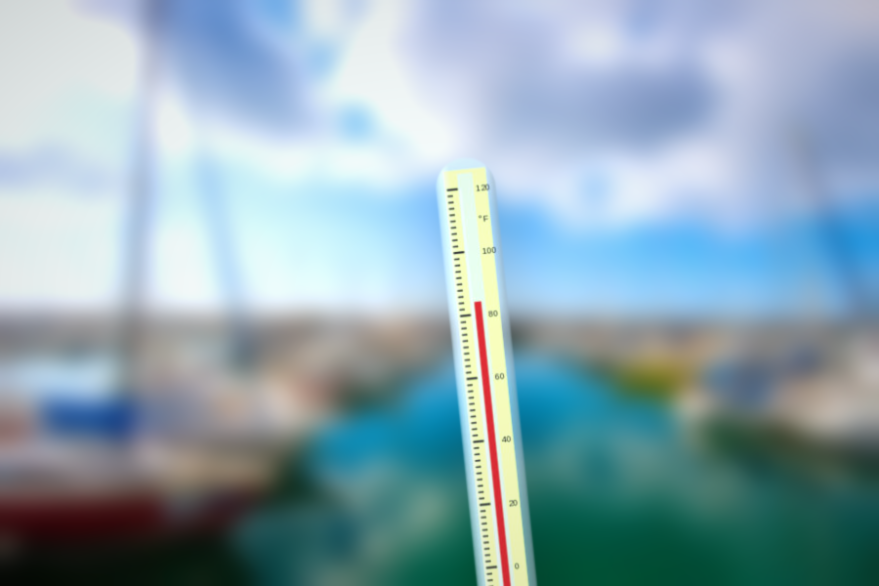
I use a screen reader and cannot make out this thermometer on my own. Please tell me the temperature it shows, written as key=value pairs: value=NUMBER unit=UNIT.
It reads value=84 unit=°F
